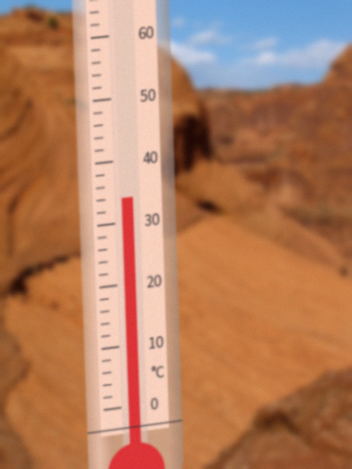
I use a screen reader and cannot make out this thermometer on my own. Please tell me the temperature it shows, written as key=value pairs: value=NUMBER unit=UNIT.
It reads value=34 unit=°C
